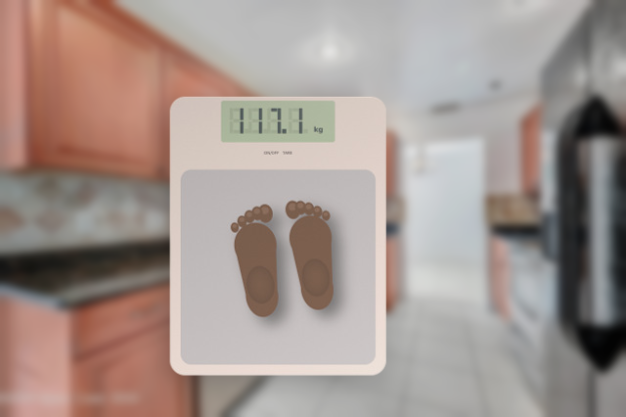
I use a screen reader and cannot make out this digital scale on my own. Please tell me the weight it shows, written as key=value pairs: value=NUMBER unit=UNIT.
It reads value=117.1 unit=kg
